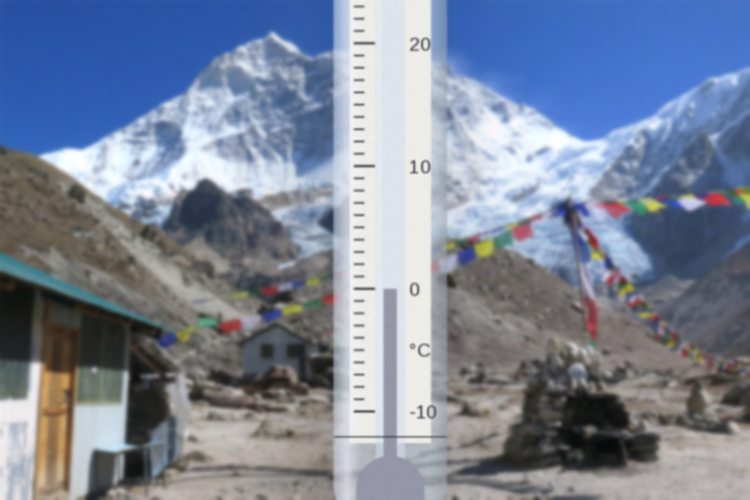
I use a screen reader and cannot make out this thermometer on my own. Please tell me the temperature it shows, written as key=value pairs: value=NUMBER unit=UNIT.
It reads value=0 unit=°C
